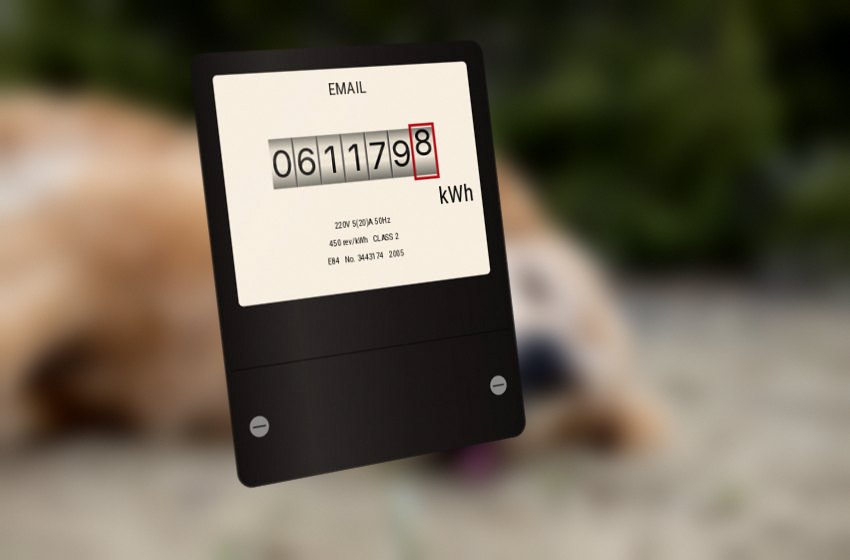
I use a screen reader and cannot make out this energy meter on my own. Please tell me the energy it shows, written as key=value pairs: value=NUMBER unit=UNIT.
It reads value=61179.8 unit=kWh
